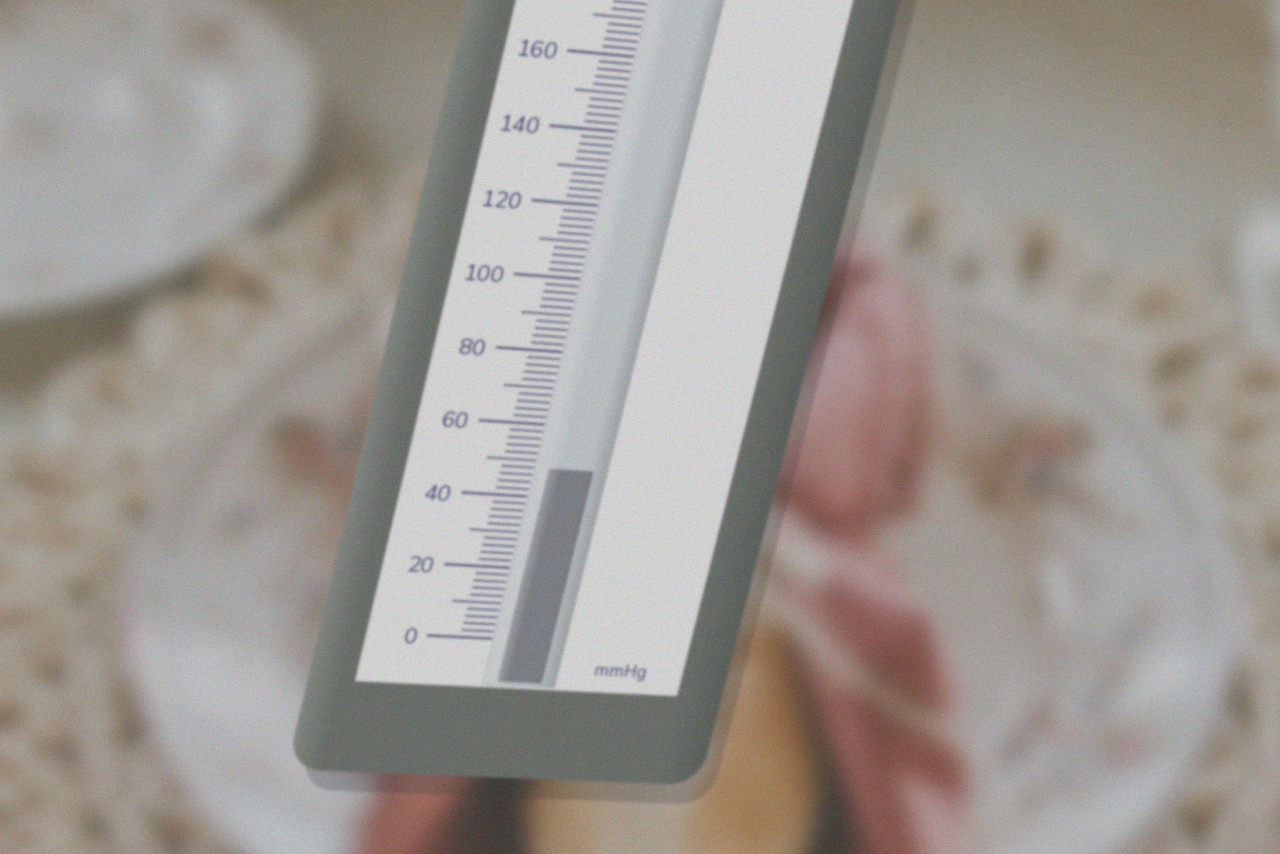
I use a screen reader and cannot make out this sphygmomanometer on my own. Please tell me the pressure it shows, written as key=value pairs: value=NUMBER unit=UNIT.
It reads value=48 unit=mmHg
